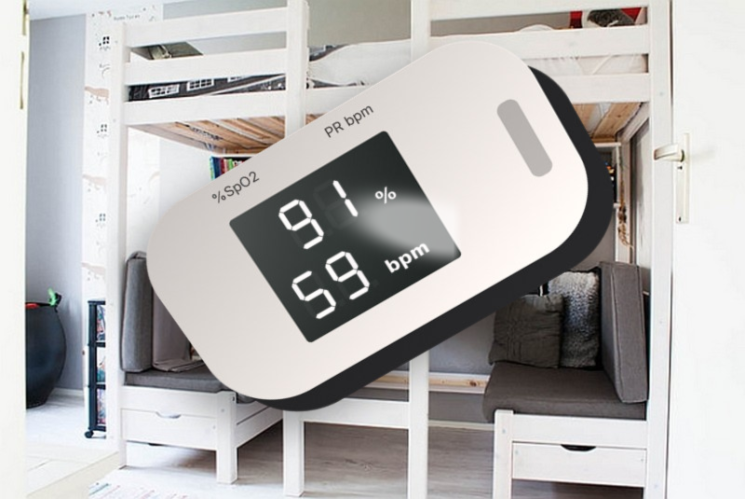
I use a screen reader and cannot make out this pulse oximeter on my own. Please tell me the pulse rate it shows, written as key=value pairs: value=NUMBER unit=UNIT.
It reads value=59 unit=bpm
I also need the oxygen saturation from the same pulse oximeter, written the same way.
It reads value=91 unit=%
